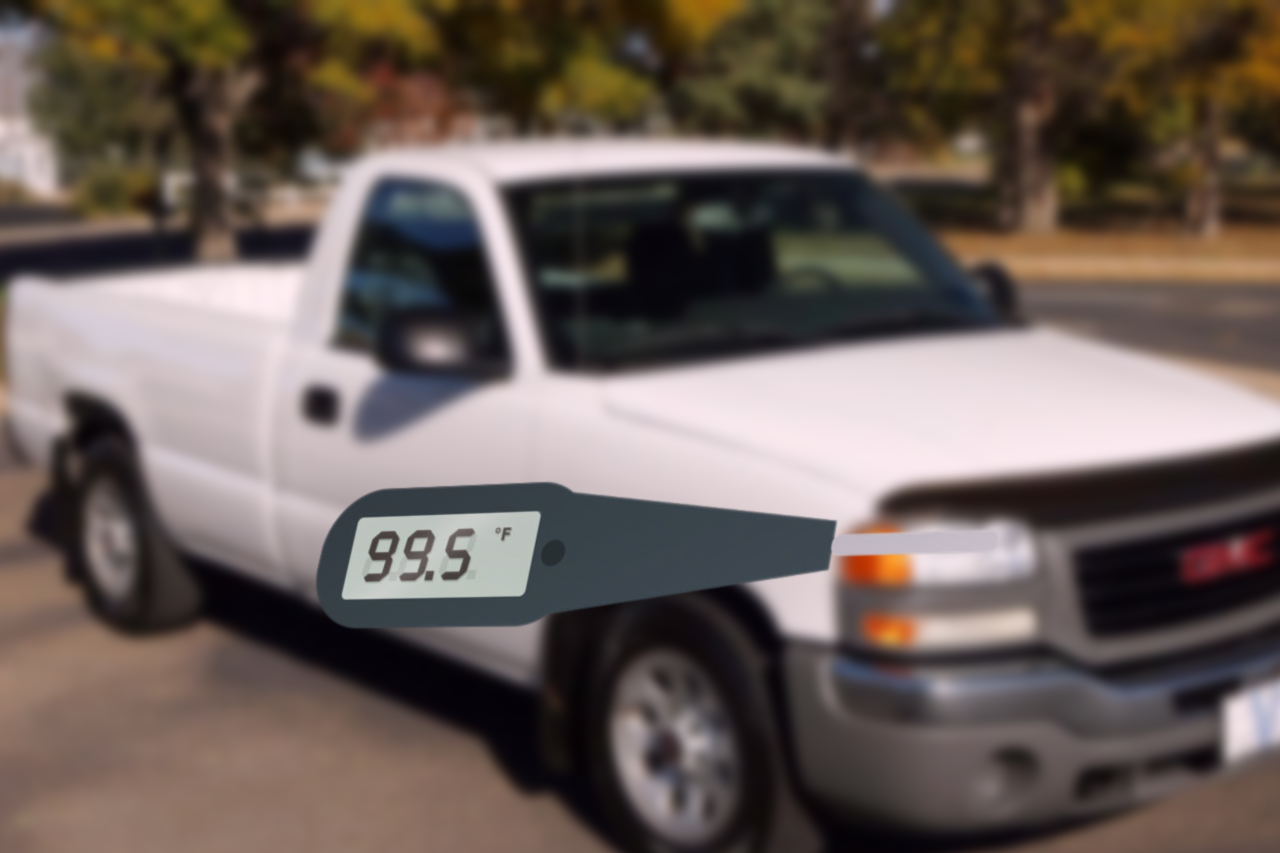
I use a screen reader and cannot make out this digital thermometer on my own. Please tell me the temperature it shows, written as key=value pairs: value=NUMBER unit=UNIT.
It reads value=99.5 unit=°F
